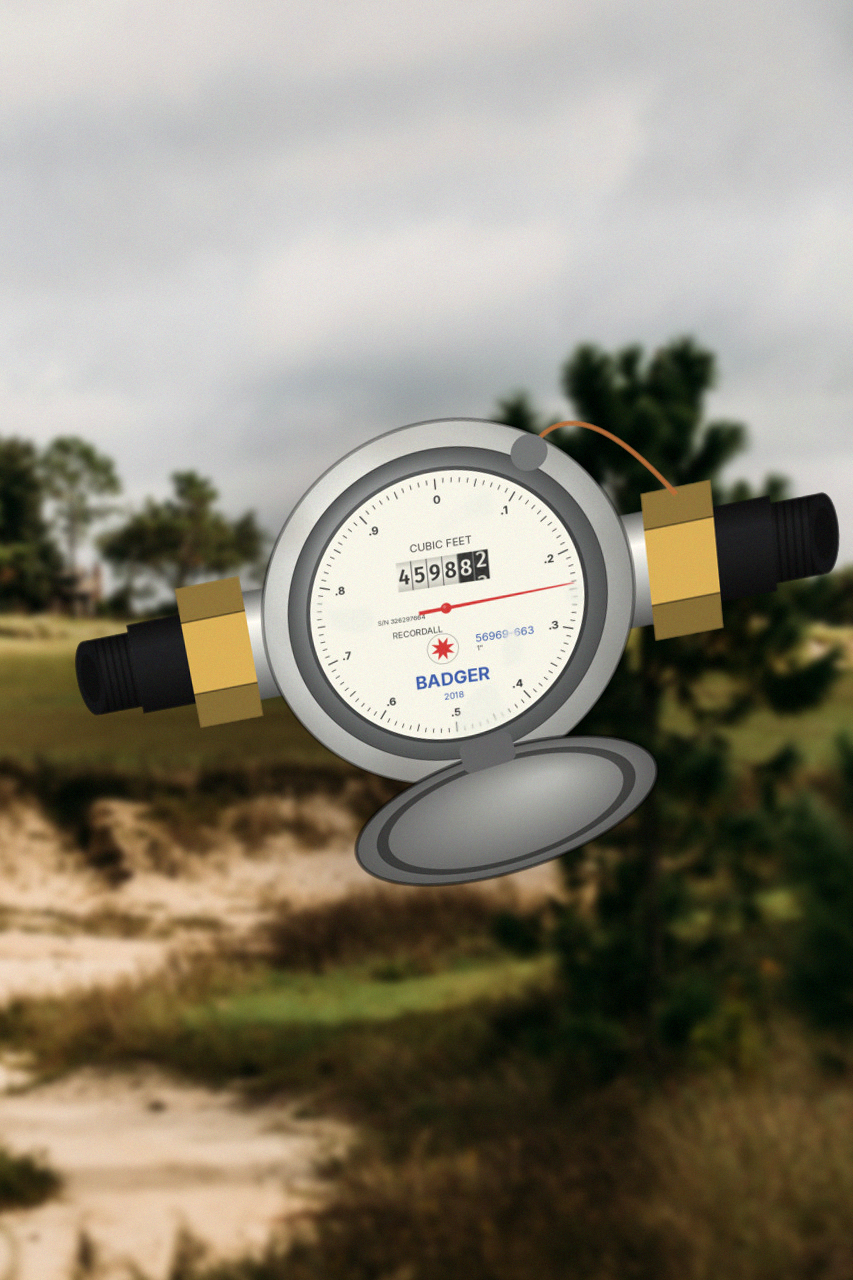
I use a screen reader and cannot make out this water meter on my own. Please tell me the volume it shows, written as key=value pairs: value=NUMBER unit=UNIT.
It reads value=459882.24 unit=ft³
